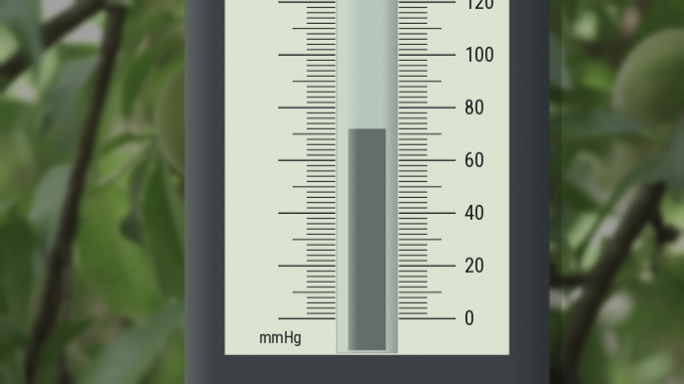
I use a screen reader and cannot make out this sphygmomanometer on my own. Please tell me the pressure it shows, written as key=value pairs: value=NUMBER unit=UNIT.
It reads value=72 unit=mmHg
